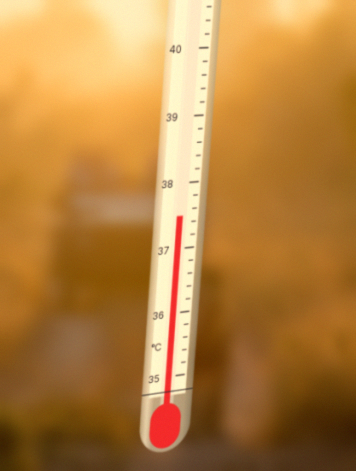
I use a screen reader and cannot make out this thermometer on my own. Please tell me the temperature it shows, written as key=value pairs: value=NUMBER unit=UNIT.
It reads value=37.5 unit=°C
